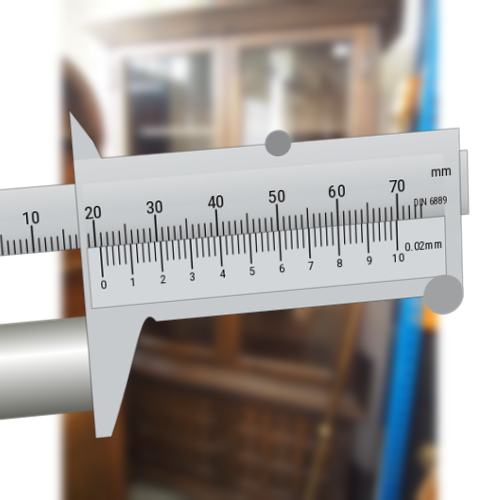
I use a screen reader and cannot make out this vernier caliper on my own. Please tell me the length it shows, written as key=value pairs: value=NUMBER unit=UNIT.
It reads value=20.8 unit=mm
